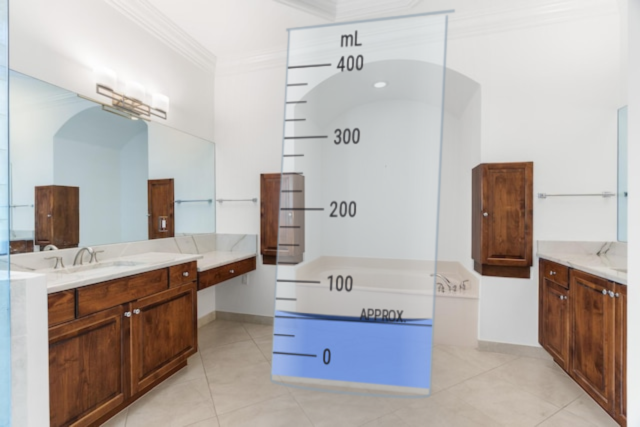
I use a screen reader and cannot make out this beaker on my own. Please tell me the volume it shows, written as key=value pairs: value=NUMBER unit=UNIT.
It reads value=50 unit=mL
